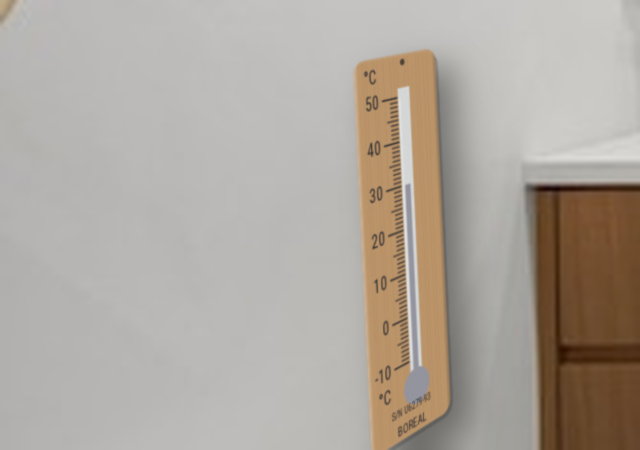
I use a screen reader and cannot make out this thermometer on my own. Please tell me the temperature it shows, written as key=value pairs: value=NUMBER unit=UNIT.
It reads value=30 unit=°C
